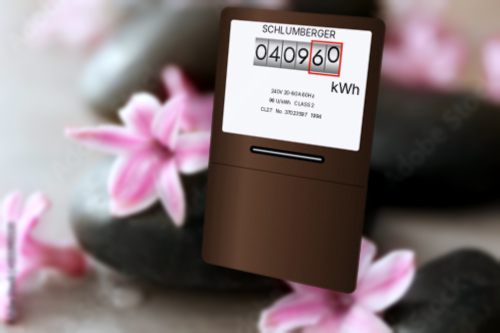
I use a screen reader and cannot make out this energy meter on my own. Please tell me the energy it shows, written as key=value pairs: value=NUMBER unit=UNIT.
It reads value=409.60 unit=kWh
